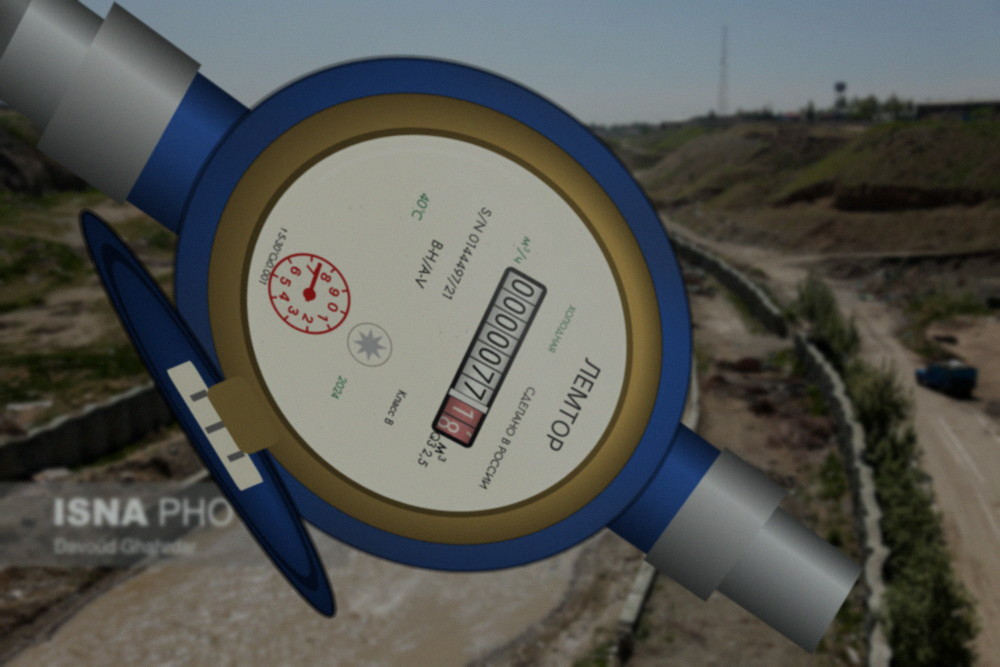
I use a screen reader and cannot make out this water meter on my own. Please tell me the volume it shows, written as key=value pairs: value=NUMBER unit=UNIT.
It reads value=77.177 unit=m³
